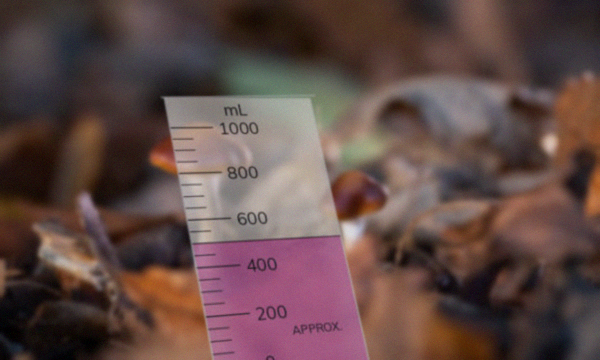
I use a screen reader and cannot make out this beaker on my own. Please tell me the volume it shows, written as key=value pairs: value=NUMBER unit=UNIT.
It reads value=500 unit=mL
